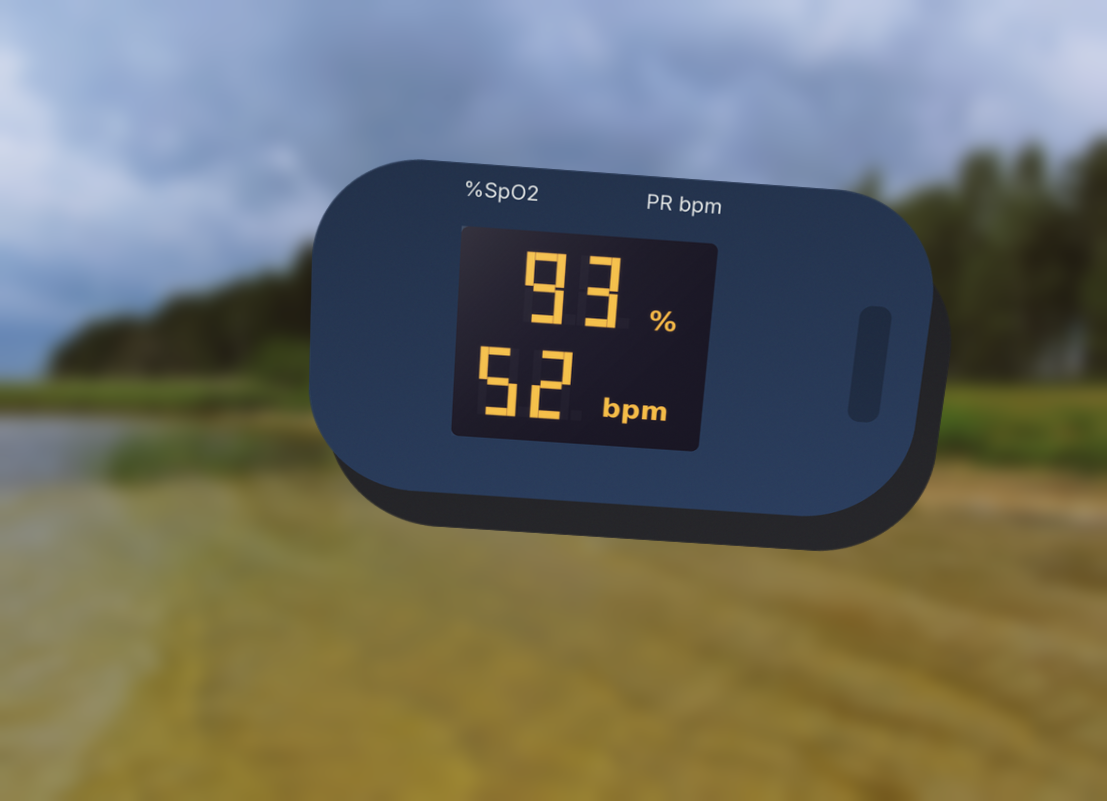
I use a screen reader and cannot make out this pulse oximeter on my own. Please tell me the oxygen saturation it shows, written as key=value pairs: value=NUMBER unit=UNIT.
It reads value=93 unit=%
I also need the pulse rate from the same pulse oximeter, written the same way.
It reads value=52 unit=bpm
